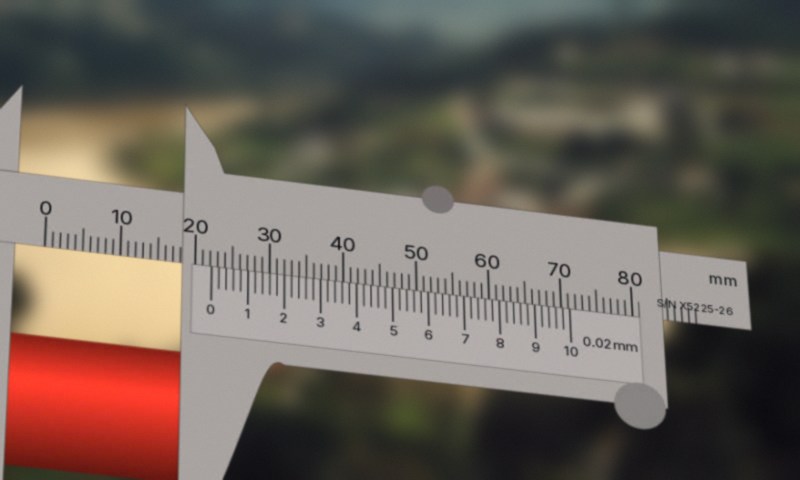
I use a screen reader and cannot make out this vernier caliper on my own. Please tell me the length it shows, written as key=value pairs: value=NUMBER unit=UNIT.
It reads value=22.2 unit=mm
